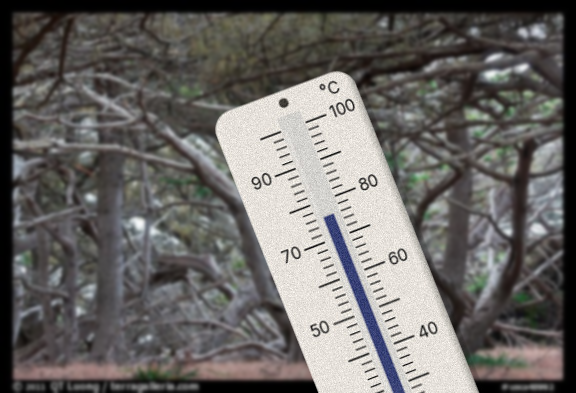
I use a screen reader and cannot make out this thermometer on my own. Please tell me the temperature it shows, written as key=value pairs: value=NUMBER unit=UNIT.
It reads value=76 unit=°C
